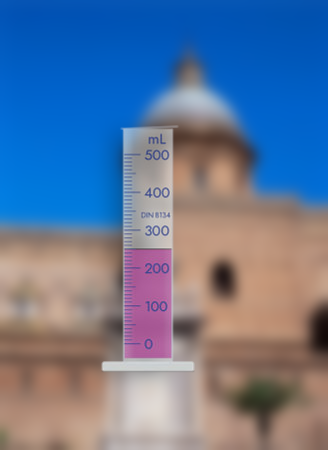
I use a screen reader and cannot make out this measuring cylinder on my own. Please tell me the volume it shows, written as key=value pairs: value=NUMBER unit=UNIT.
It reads value=250 unit=mL
